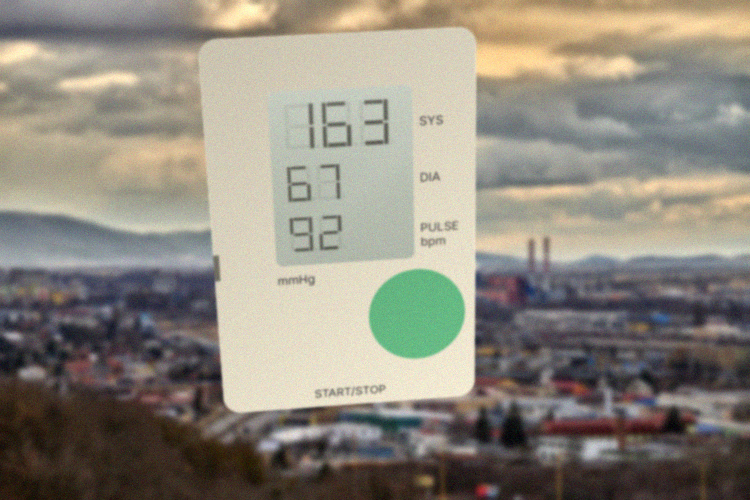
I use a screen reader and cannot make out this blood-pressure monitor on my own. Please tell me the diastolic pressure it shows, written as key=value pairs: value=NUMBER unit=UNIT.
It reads value=67 unit=mmHg
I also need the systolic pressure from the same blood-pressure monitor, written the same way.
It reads value=163 unit=mmHg
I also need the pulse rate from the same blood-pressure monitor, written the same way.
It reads value=92 unit=bpm
